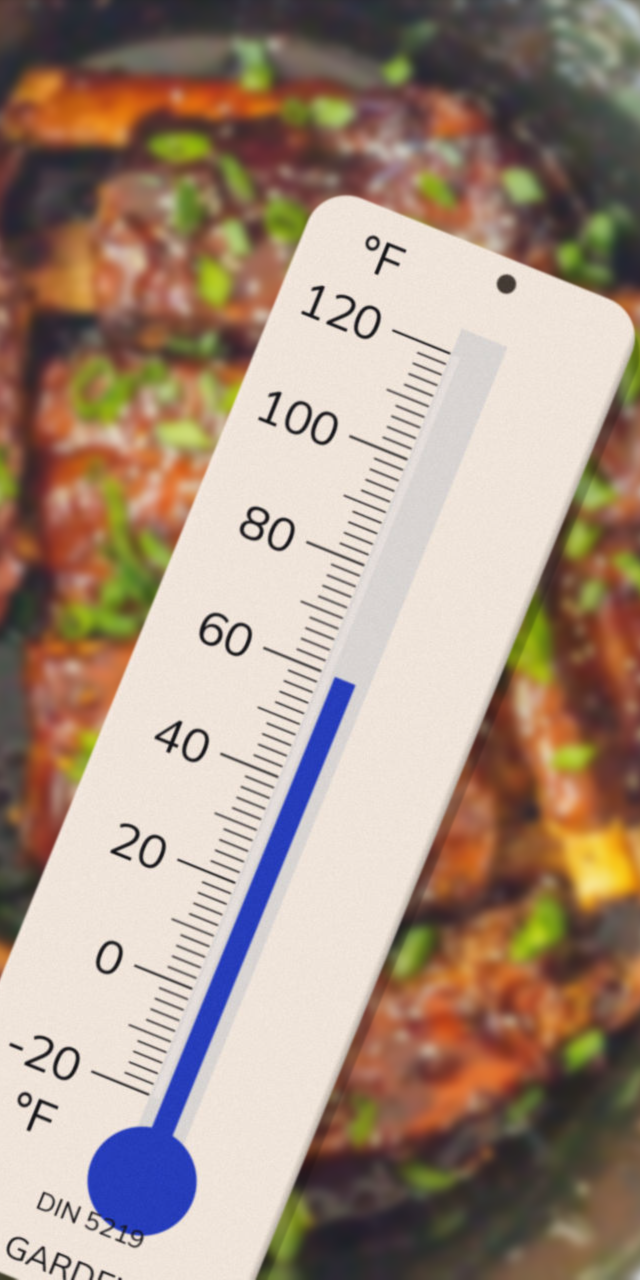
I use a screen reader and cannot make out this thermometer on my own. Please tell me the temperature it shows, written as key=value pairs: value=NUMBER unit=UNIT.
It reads value=60 unit=°F
